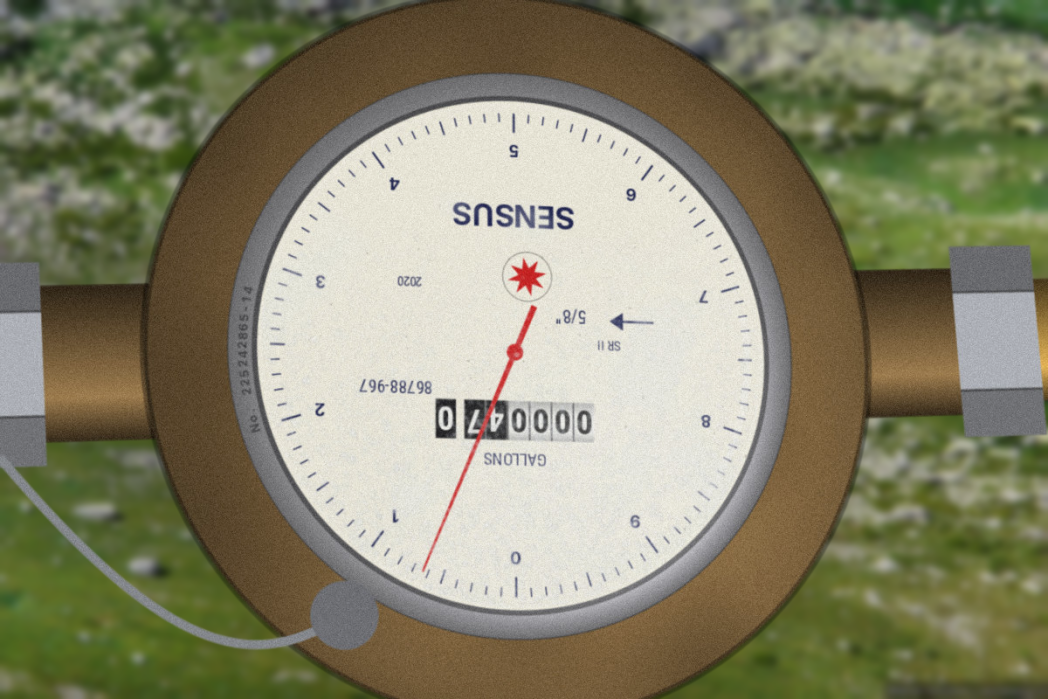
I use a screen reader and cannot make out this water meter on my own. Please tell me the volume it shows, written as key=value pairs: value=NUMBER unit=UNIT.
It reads value=470.6 unit=gal
